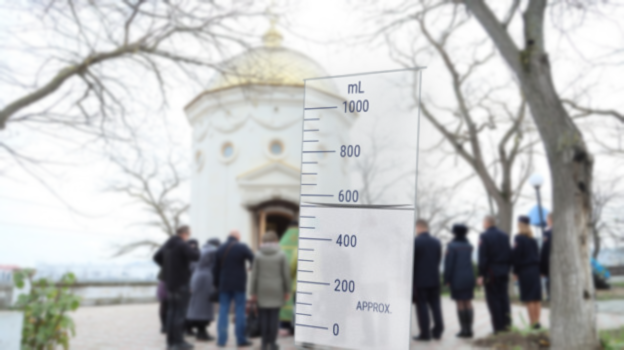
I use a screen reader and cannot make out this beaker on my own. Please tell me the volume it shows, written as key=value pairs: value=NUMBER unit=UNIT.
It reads value=550 unit=mL
